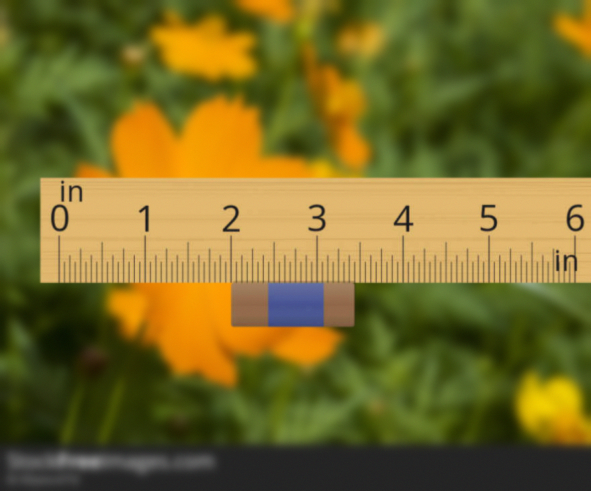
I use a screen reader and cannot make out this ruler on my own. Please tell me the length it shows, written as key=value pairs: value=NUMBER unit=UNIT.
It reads value=1.4375 unit=in
